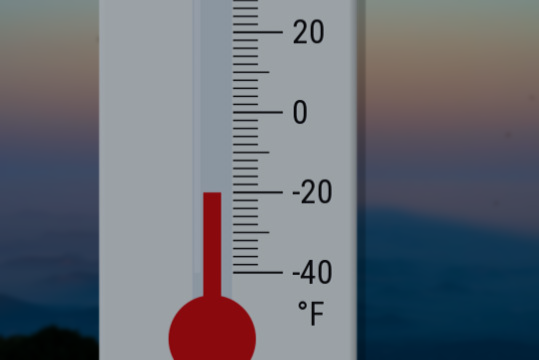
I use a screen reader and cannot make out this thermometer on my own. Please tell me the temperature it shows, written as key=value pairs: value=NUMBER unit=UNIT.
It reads value=-20 unit=°F
